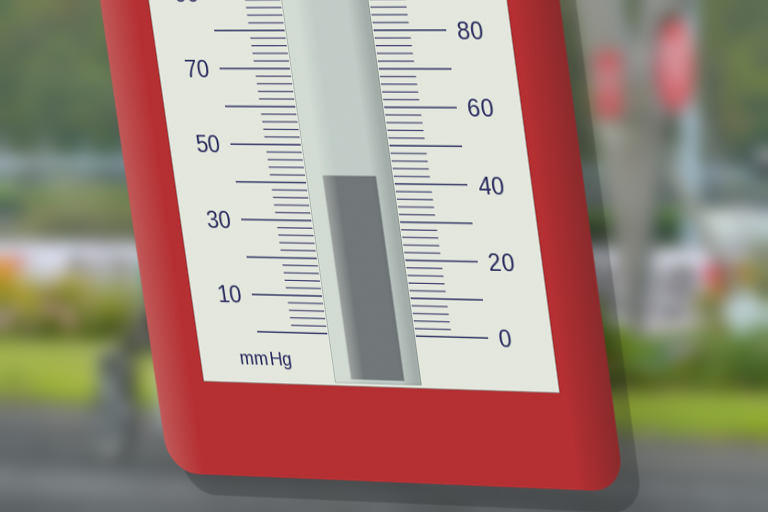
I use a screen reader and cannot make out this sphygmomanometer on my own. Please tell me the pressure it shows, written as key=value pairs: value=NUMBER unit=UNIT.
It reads value=42 unit=mmHg
